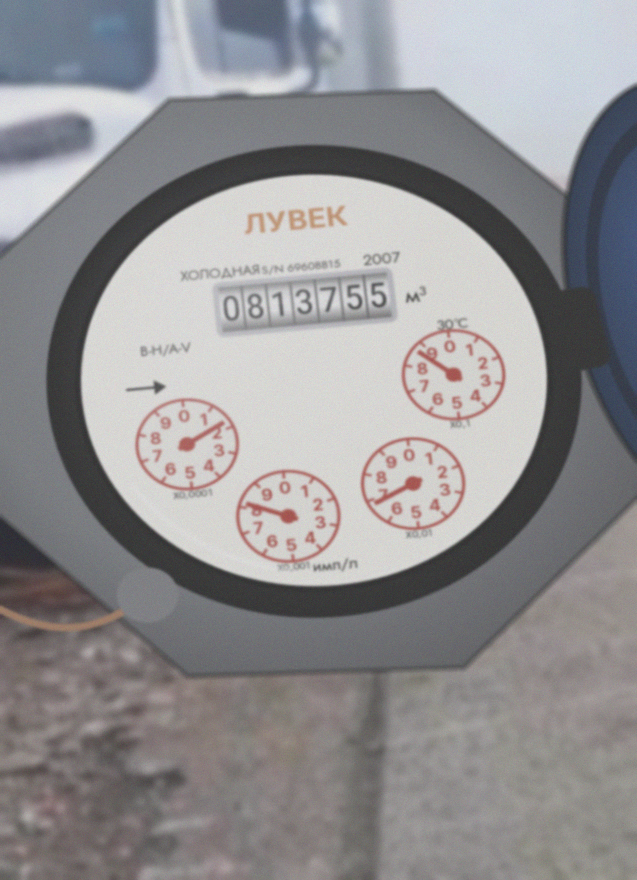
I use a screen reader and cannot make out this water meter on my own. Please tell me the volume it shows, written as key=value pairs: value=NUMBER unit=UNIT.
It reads value=813755.8681 unit=m³
